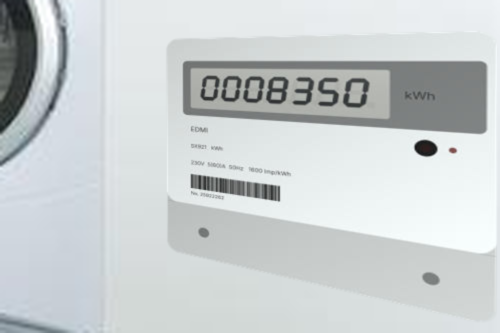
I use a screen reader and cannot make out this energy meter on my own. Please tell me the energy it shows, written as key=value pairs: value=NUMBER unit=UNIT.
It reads value=8350 unit=kWh
